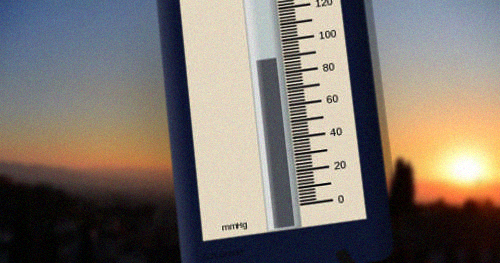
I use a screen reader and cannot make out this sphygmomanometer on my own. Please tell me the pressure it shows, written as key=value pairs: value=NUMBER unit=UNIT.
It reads value=90 unit=mmHg
